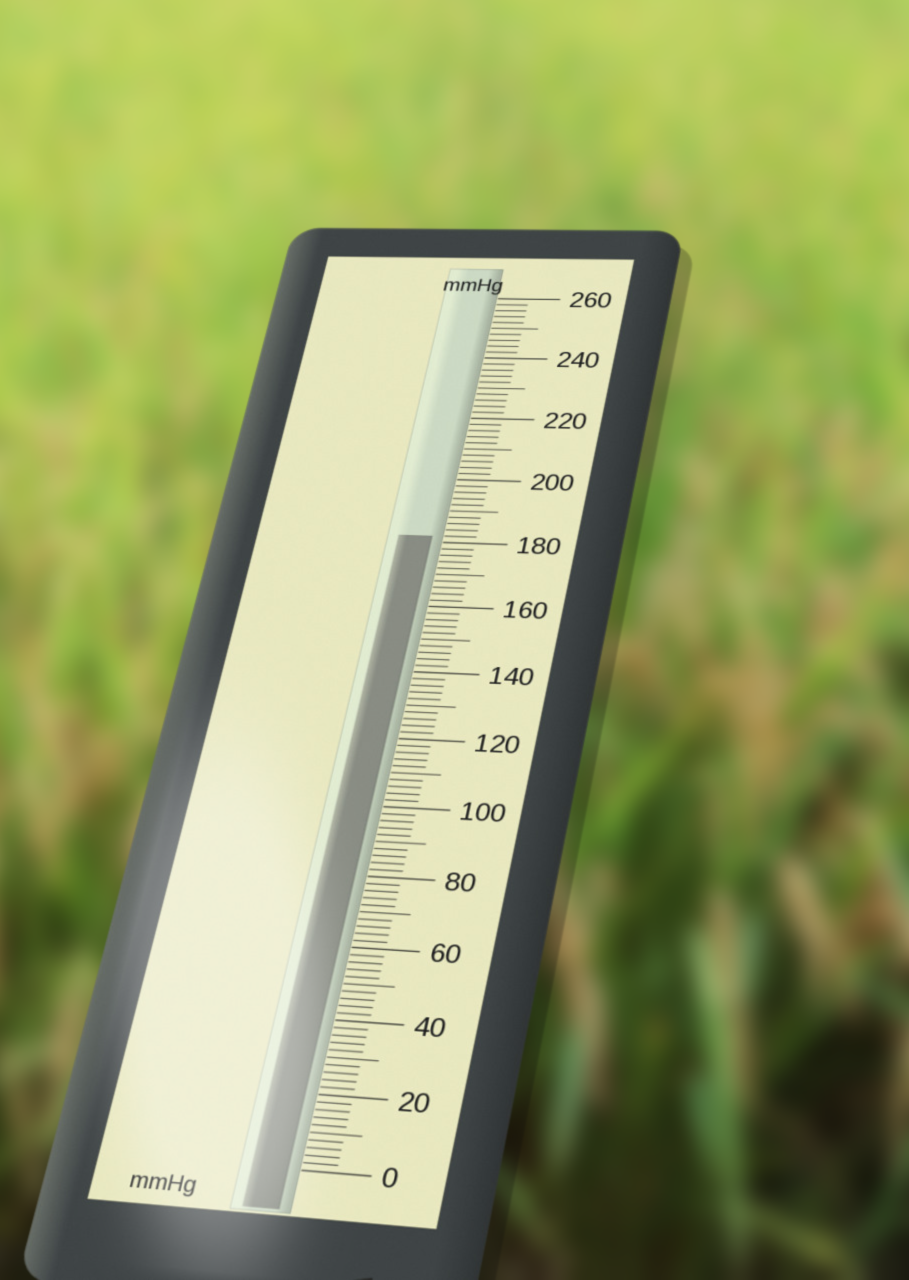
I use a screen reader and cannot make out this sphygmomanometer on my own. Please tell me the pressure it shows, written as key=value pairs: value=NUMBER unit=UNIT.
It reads value=182 unit=mmHg
